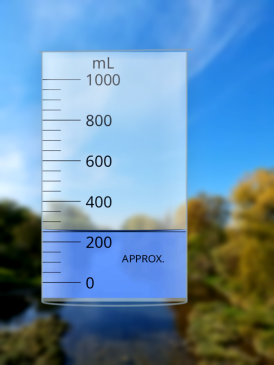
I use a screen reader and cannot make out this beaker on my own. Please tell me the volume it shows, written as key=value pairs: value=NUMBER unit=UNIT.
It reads value=250 unit=mL
